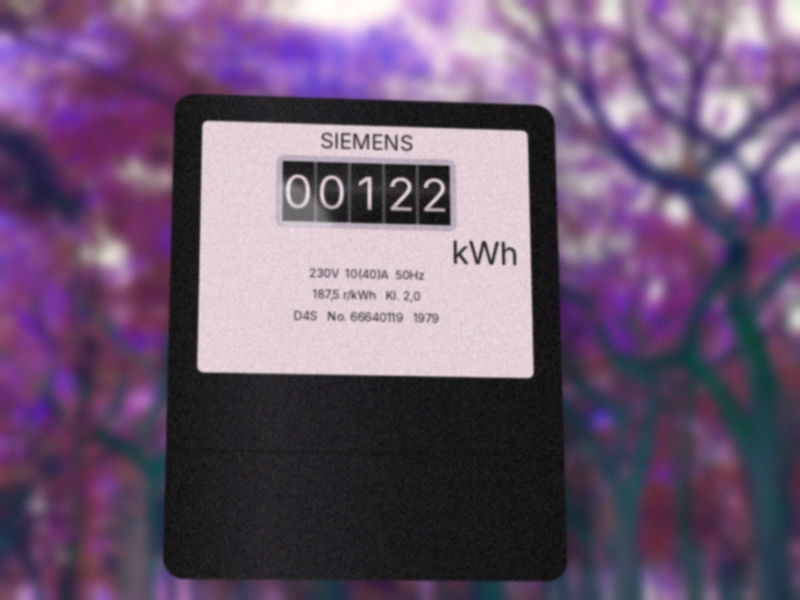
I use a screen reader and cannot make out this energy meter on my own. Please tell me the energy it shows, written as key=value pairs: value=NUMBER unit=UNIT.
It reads value=122 unit=kWh
